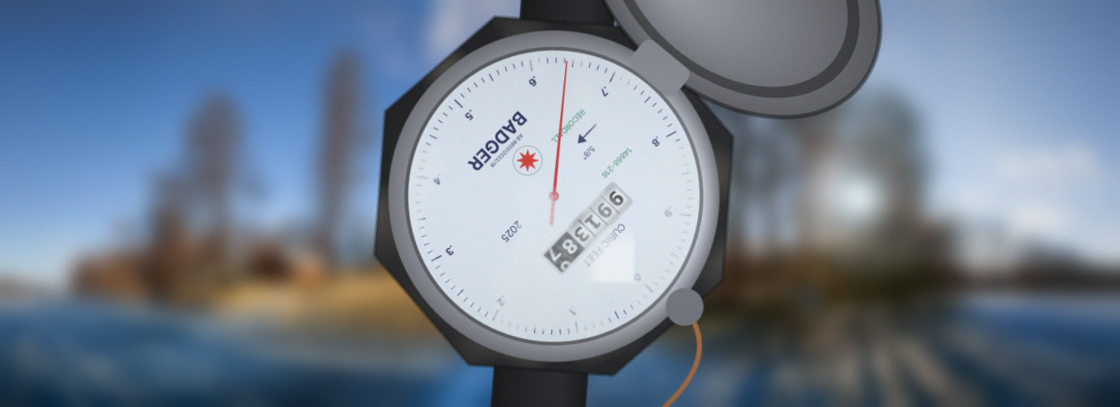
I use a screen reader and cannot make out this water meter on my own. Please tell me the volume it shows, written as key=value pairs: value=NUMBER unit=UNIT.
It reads value=991386.64 unit=ft³
